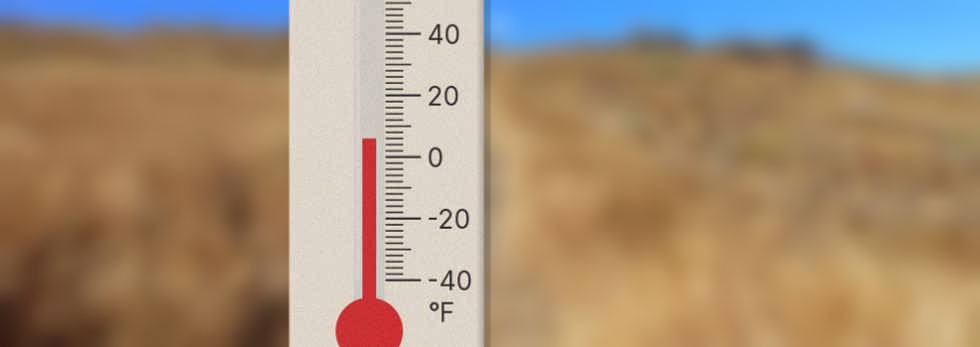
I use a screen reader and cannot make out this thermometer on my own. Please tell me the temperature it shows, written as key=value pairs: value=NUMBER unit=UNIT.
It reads value=6 unit=°F
